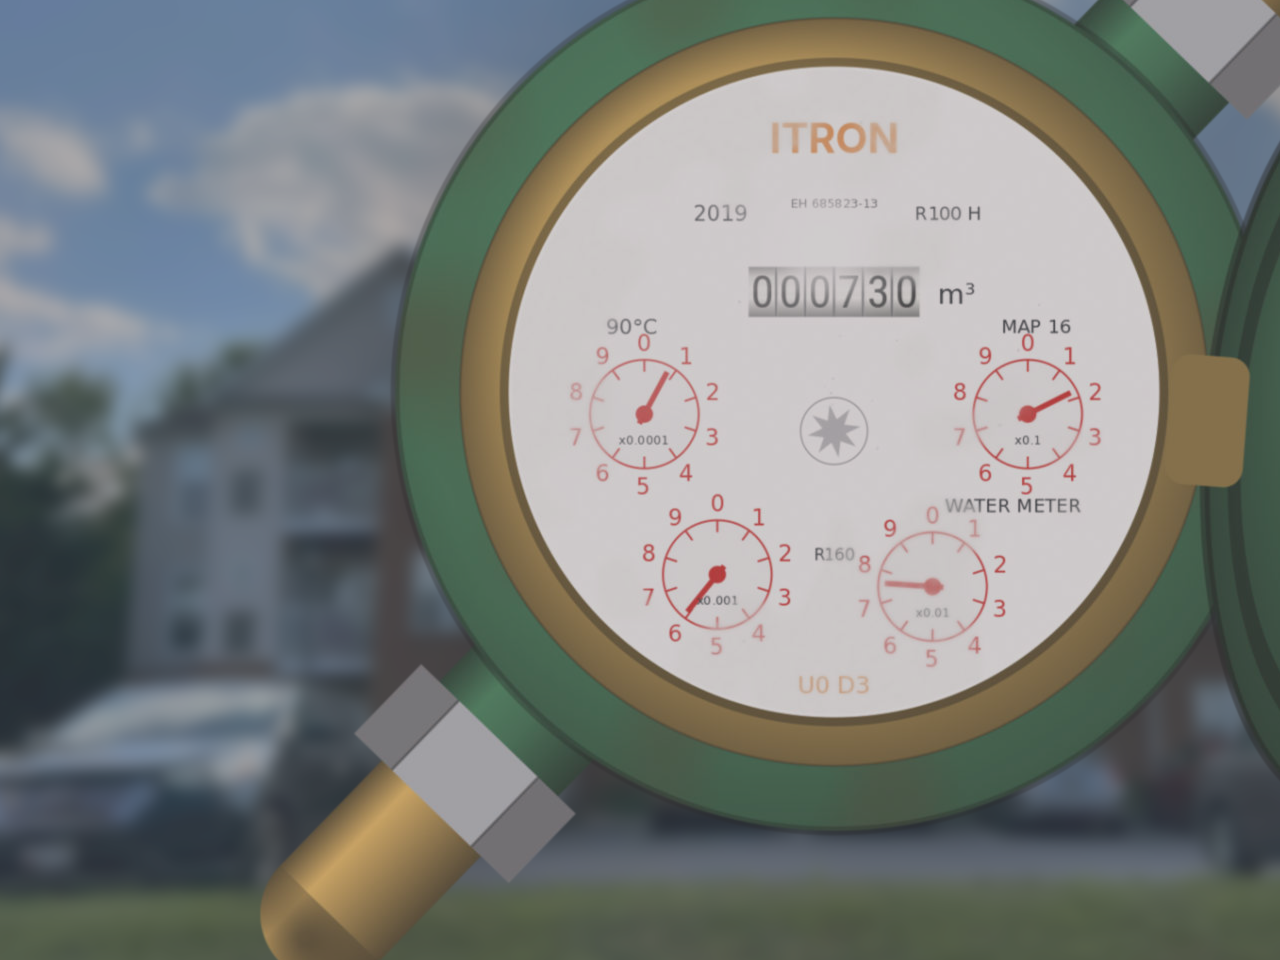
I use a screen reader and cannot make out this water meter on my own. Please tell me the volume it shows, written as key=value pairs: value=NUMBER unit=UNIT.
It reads value=730.1760 unit=m³
